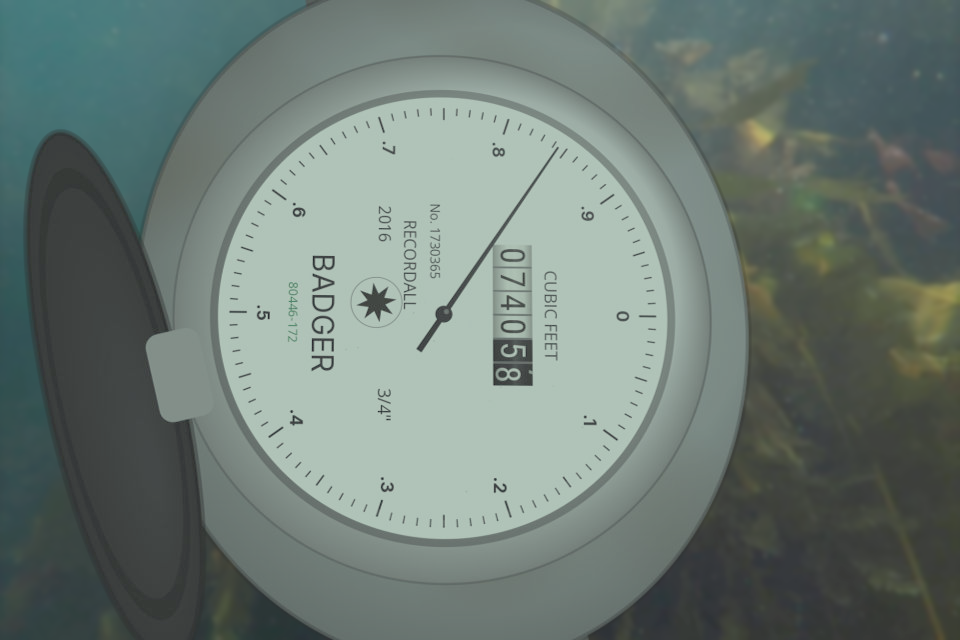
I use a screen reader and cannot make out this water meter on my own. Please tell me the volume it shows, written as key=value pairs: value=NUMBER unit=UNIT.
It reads value=74057.84 unit=ft³
